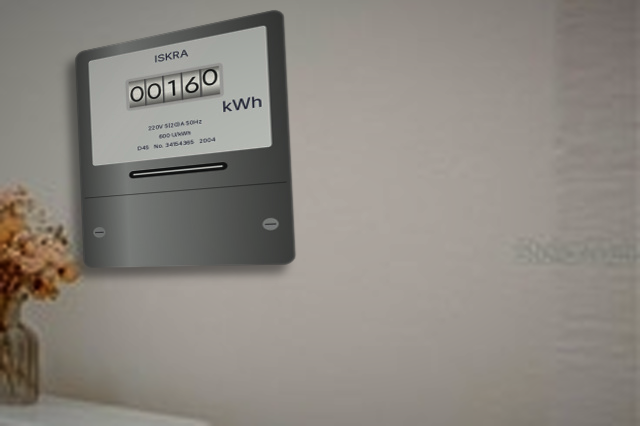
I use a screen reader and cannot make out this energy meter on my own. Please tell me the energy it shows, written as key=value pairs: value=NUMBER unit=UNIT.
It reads value=160 unit=kWh
